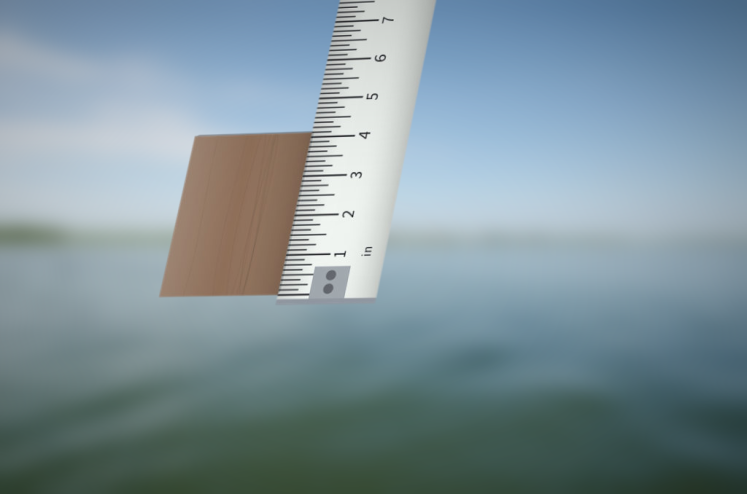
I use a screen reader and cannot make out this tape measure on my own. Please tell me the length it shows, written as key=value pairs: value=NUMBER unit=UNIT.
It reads value=4.125 unit=in
